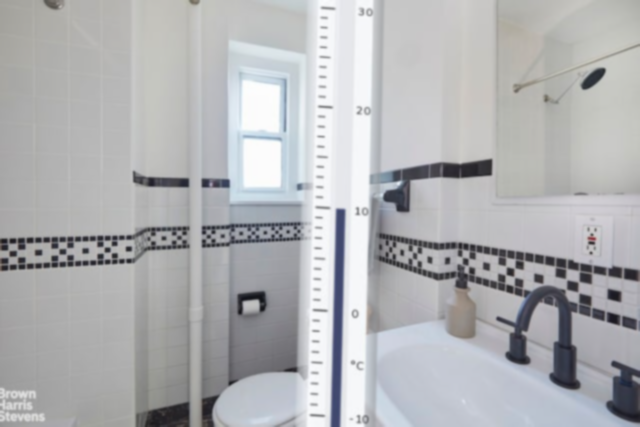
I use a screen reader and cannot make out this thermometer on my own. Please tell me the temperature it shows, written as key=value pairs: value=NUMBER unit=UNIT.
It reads value=10 unit=°C
